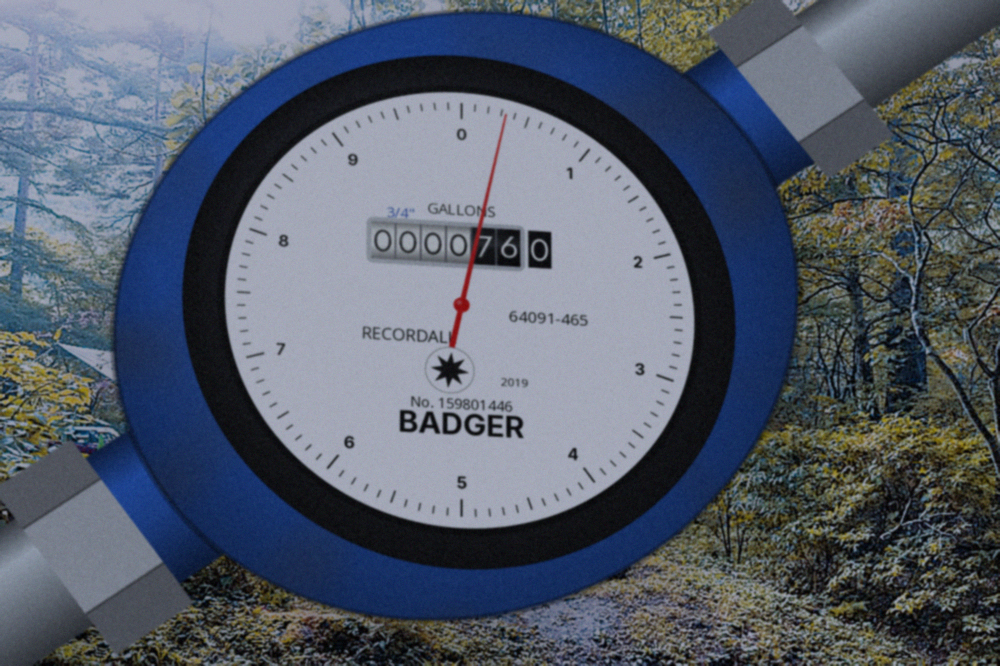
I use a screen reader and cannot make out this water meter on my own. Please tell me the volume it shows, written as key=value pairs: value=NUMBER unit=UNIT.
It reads value=760.3 unit=gal
